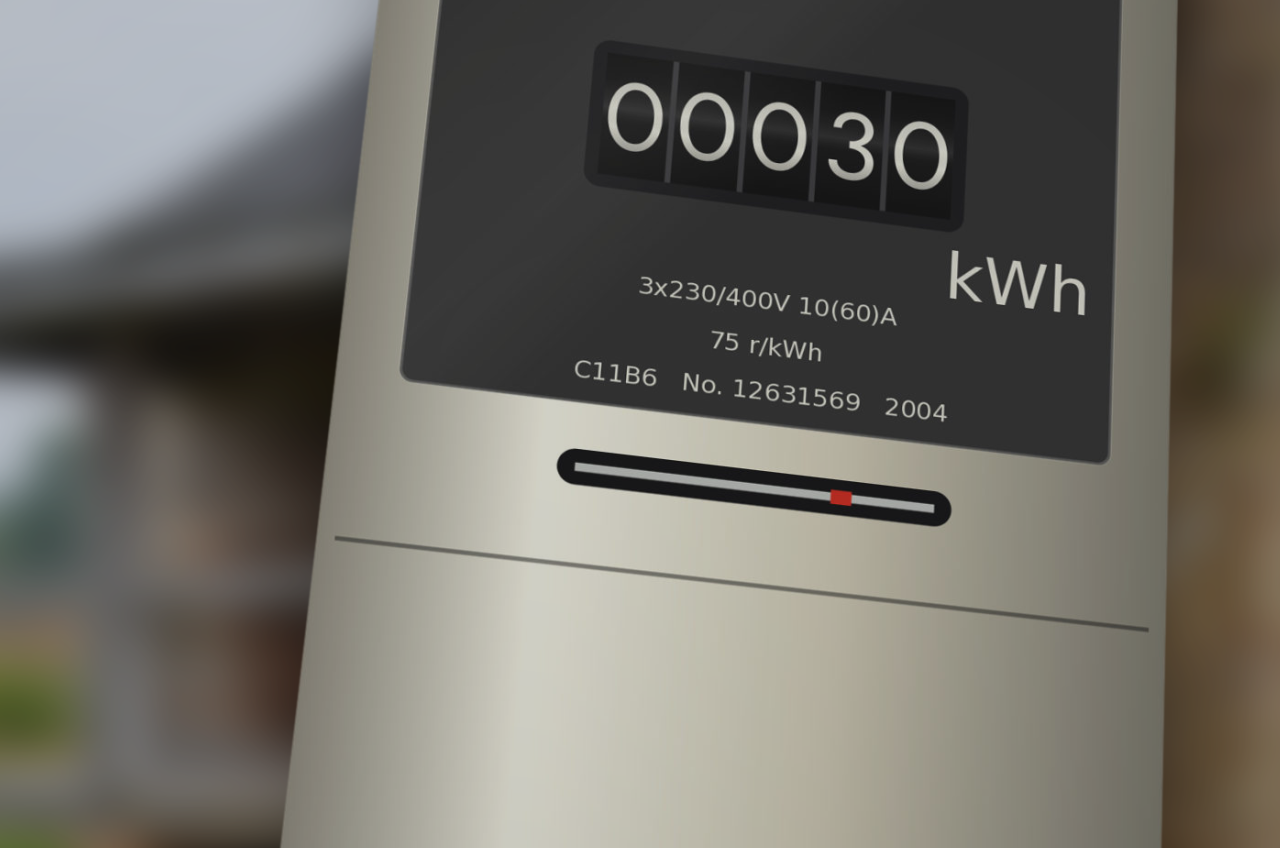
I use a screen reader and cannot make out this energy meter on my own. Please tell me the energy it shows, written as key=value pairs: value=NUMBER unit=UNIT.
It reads value=30 unit=kWh
